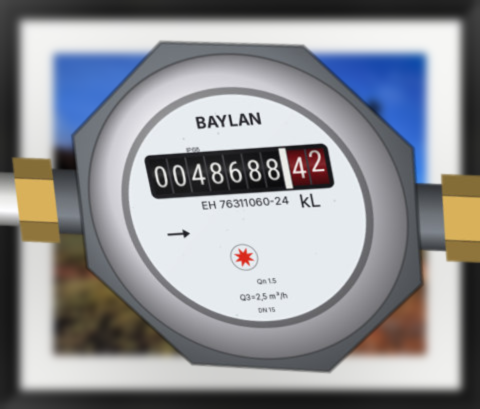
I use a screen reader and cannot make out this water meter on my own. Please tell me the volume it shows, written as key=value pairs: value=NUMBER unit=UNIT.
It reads value=48688.42 unit=kL
